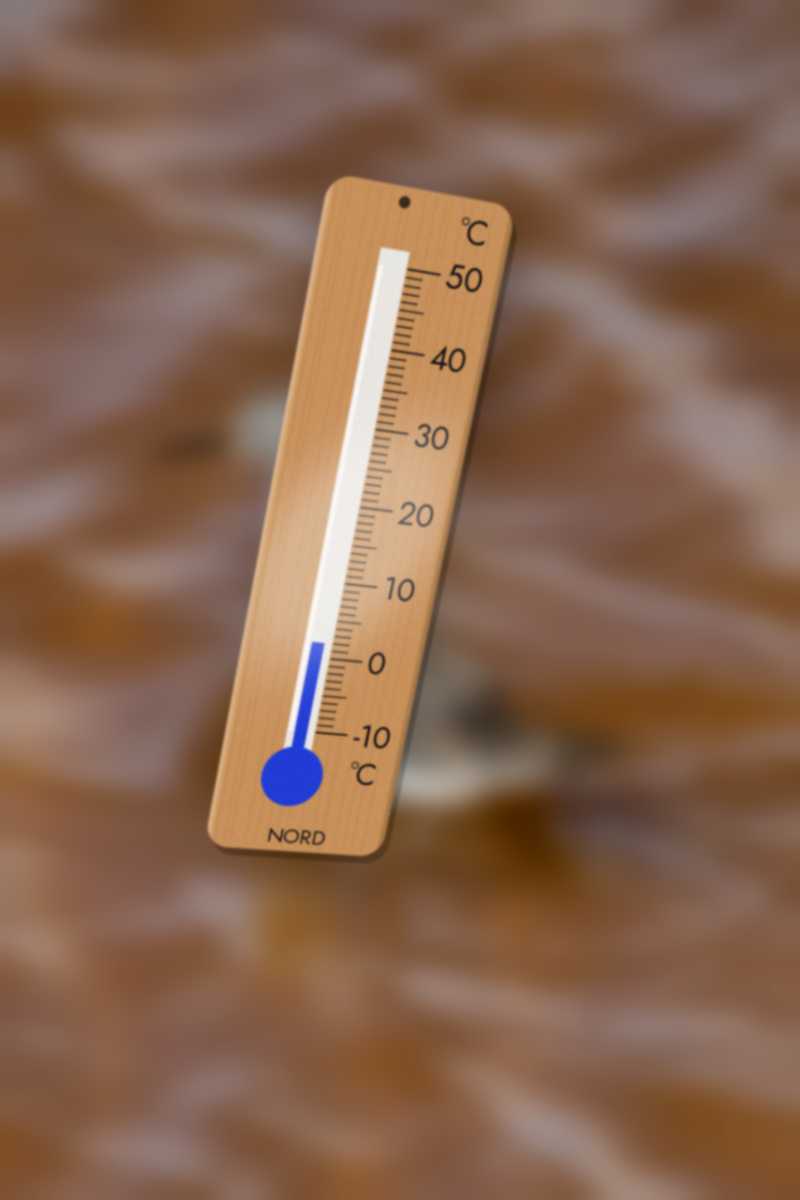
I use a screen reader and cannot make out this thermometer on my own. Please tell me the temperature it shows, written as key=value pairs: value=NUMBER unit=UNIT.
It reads value=2 unit=°C
